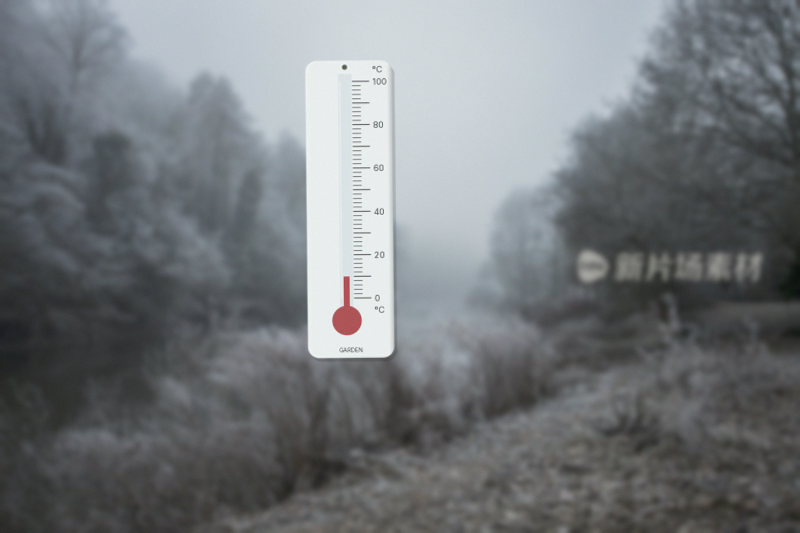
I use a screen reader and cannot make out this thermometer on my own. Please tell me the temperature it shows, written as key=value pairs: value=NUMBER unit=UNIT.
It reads value=10 unit=°C
